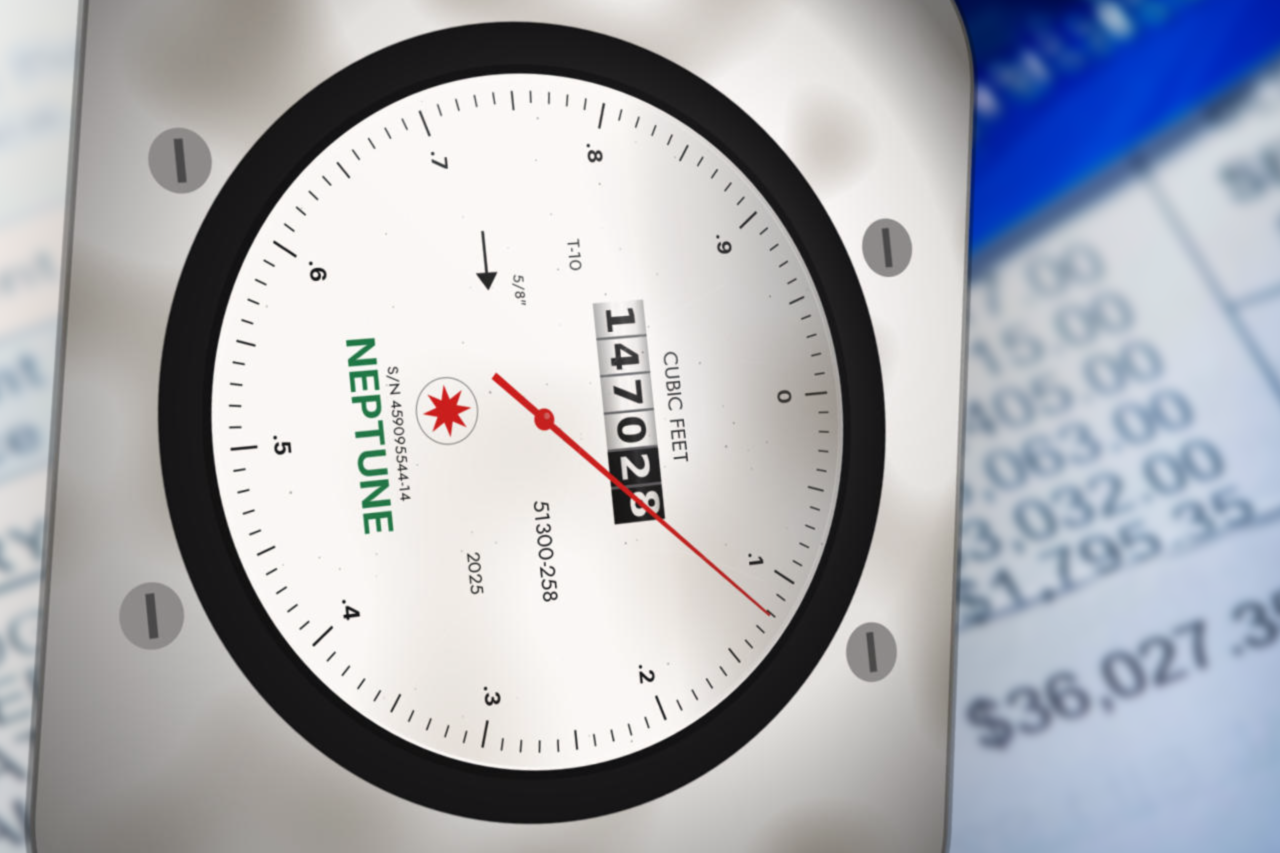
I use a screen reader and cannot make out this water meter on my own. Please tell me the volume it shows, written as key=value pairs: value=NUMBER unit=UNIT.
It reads value=147028.12 unit=ft³
